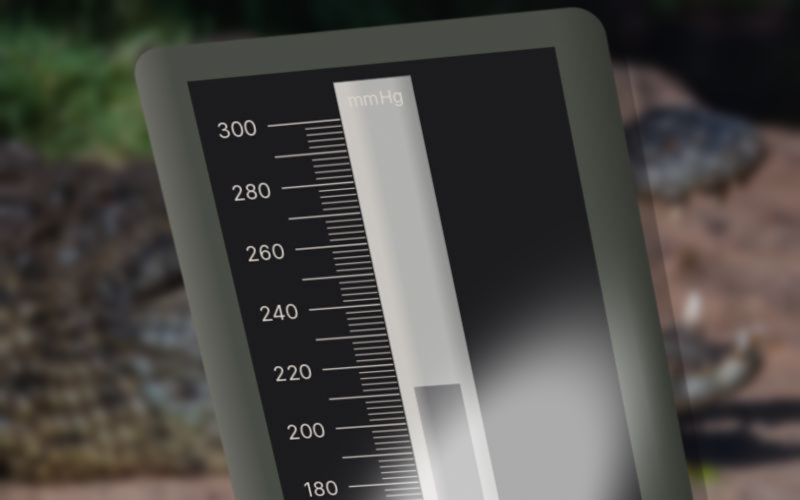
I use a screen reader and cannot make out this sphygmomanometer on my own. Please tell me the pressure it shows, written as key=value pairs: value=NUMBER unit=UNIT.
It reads value=212 unit=mmHg
